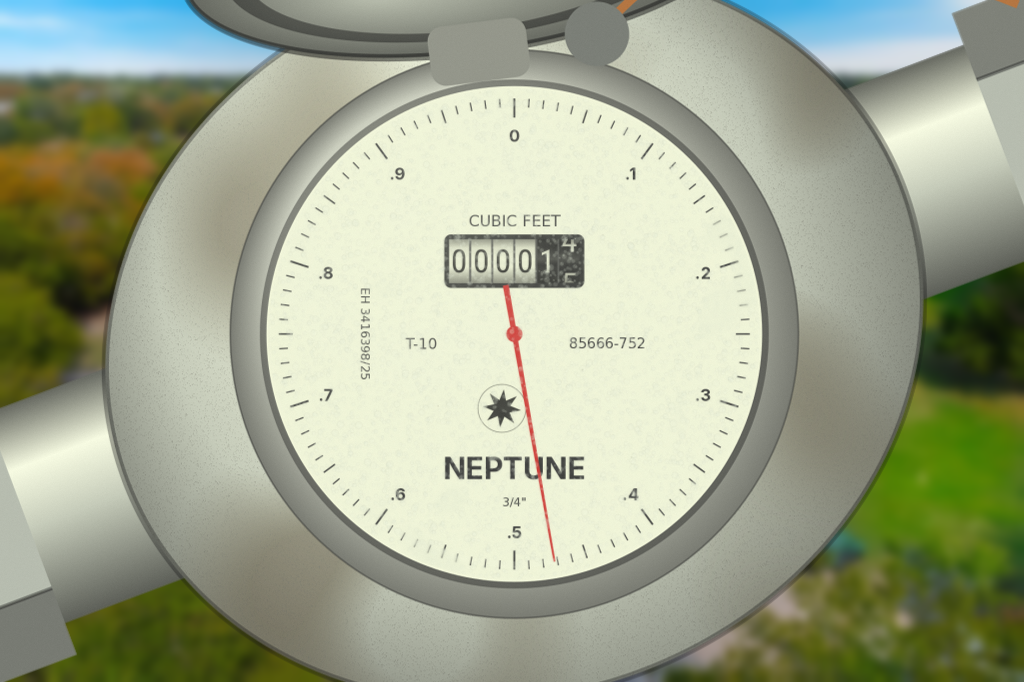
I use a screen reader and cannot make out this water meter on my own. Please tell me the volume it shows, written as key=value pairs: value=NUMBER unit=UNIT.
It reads value=14.47 unit=ft³
